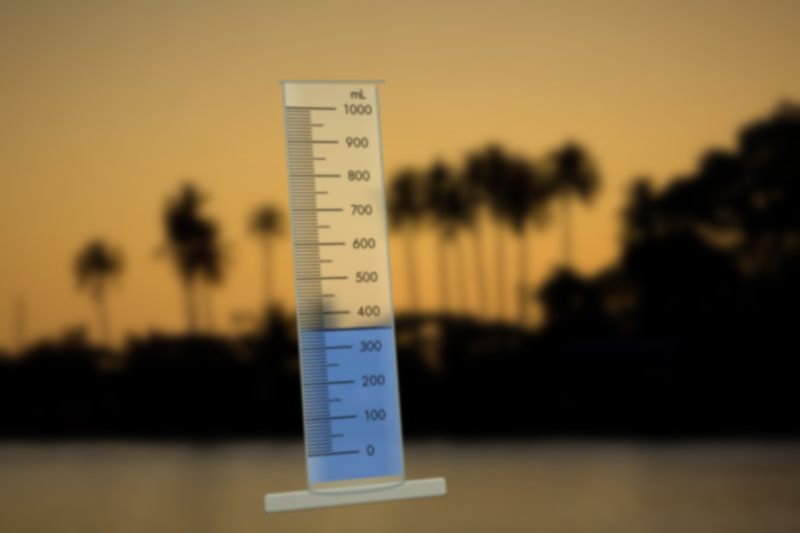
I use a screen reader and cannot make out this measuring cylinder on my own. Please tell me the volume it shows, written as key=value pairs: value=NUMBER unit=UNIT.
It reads value=350 unit=mL
